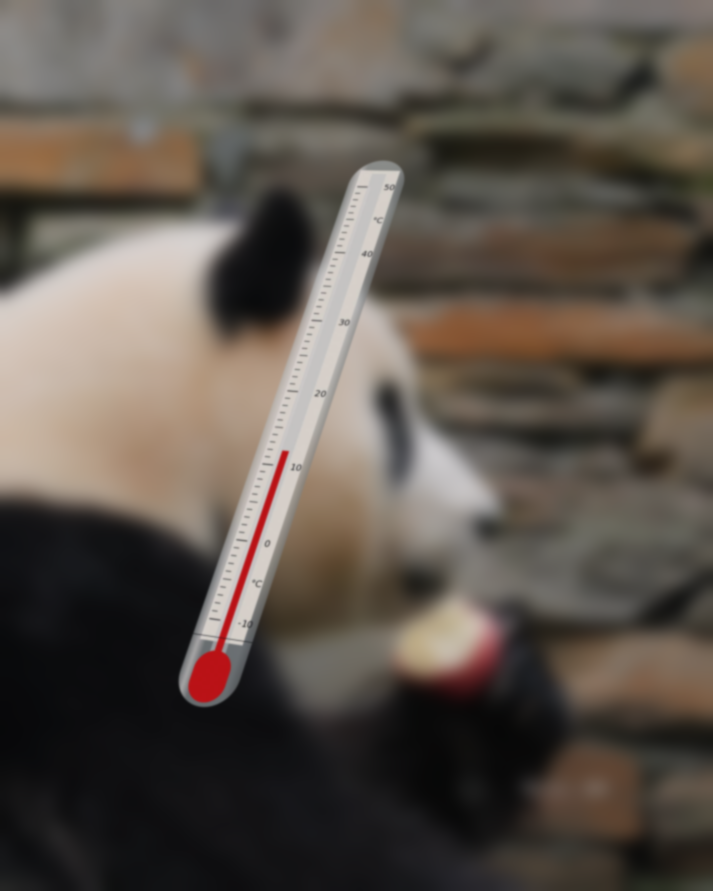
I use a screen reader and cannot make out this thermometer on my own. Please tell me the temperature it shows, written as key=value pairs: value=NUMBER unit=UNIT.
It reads value=12 unit=°C
